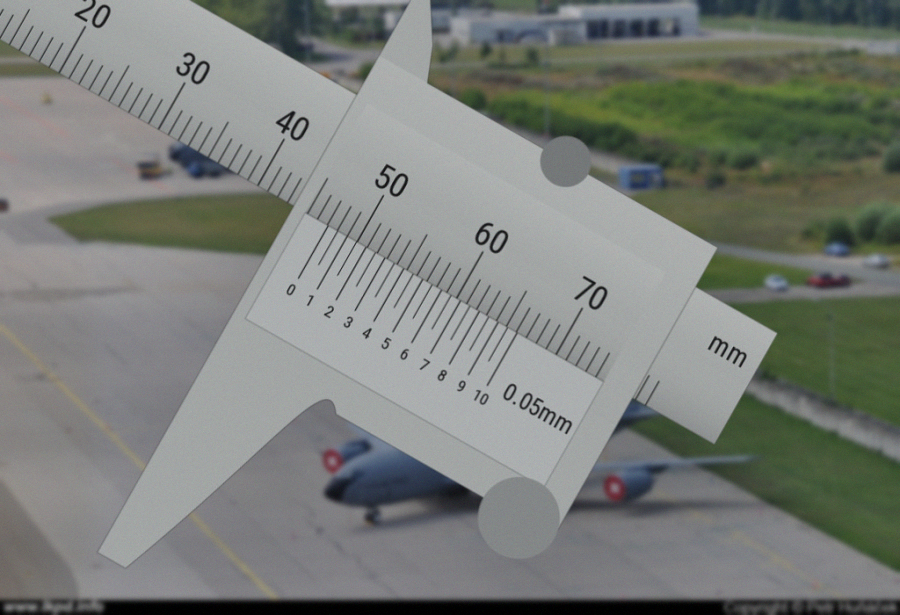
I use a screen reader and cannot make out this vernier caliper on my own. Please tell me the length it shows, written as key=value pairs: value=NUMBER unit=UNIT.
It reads value=47.1 unit=mm
